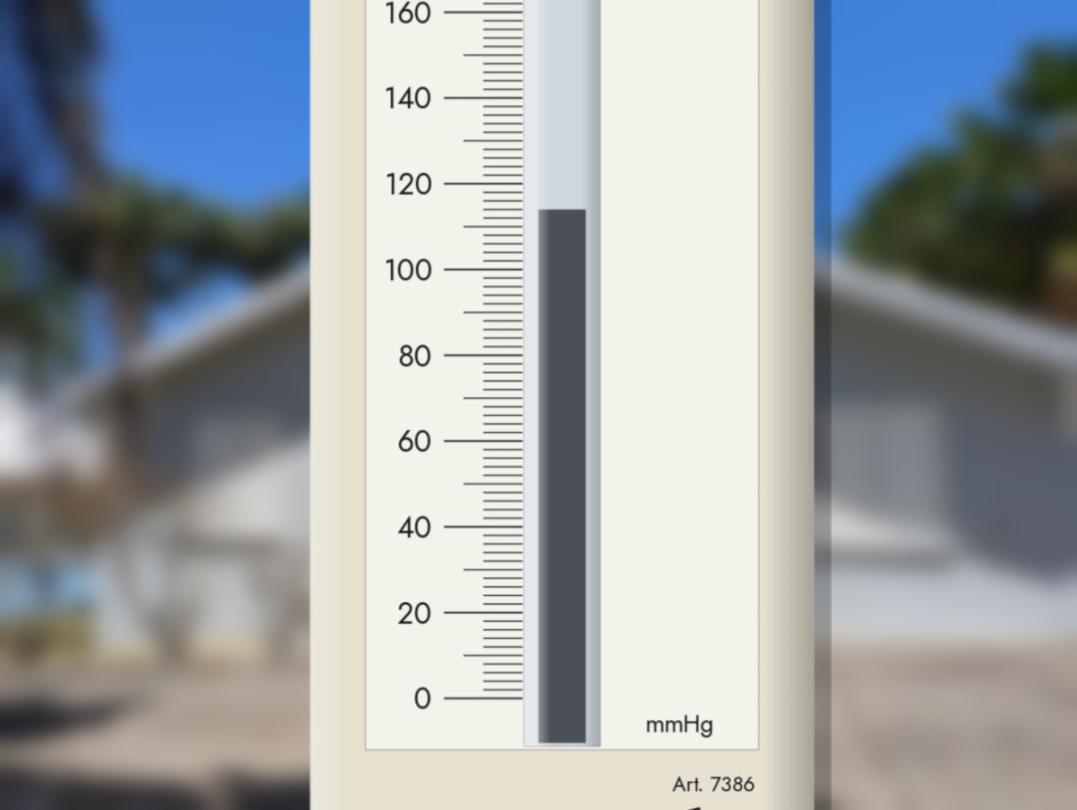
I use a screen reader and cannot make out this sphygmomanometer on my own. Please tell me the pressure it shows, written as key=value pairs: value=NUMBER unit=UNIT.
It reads value=114 unit=mmHg
